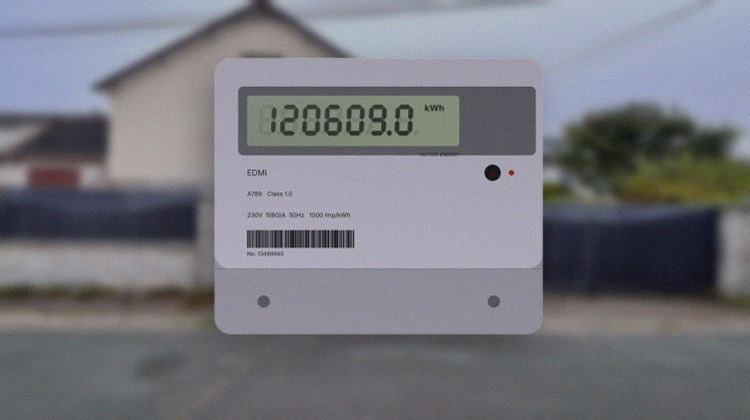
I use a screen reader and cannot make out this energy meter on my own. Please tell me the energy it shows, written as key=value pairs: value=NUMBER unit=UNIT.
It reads value=120609.0 unit=kWh
